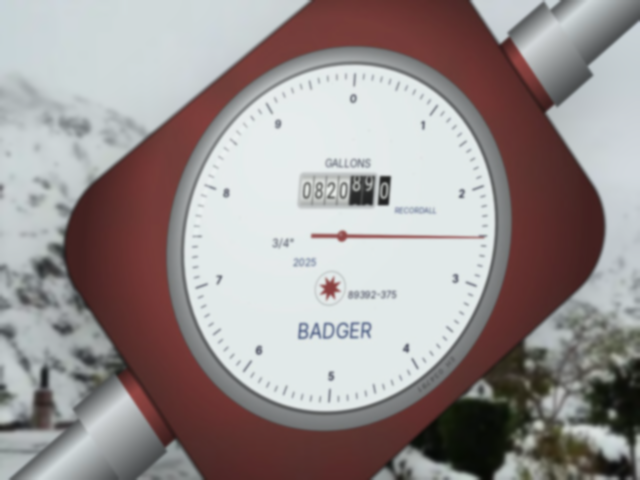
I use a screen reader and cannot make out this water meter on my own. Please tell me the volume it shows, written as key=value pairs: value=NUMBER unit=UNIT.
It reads value=820892.5 unit=gal
